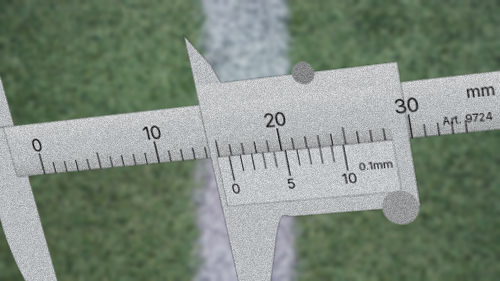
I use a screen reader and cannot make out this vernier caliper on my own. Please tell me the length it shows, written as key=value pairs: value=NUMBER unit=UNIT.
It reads value=15.8 unit=mm
